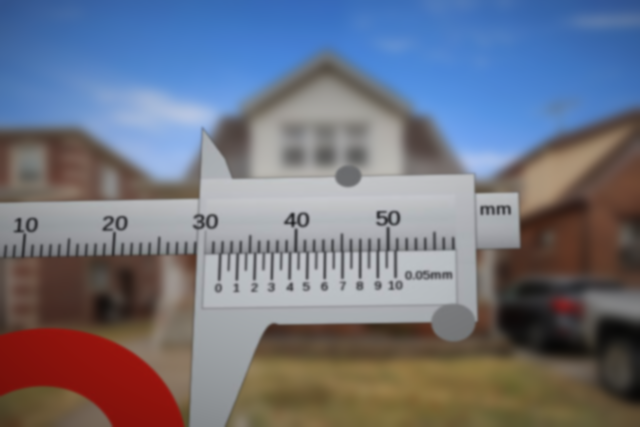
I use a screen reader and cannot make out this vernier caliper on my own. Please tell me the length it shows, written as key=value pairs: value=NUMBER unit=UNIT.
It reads value=31.8 unit=mm
